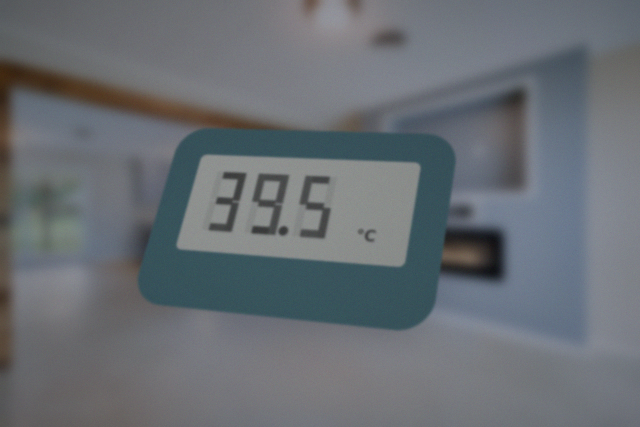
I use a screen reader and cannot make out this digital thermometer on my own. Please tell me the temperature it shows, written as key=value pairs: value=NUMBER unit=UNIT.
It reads value=39.5 unit=°C
